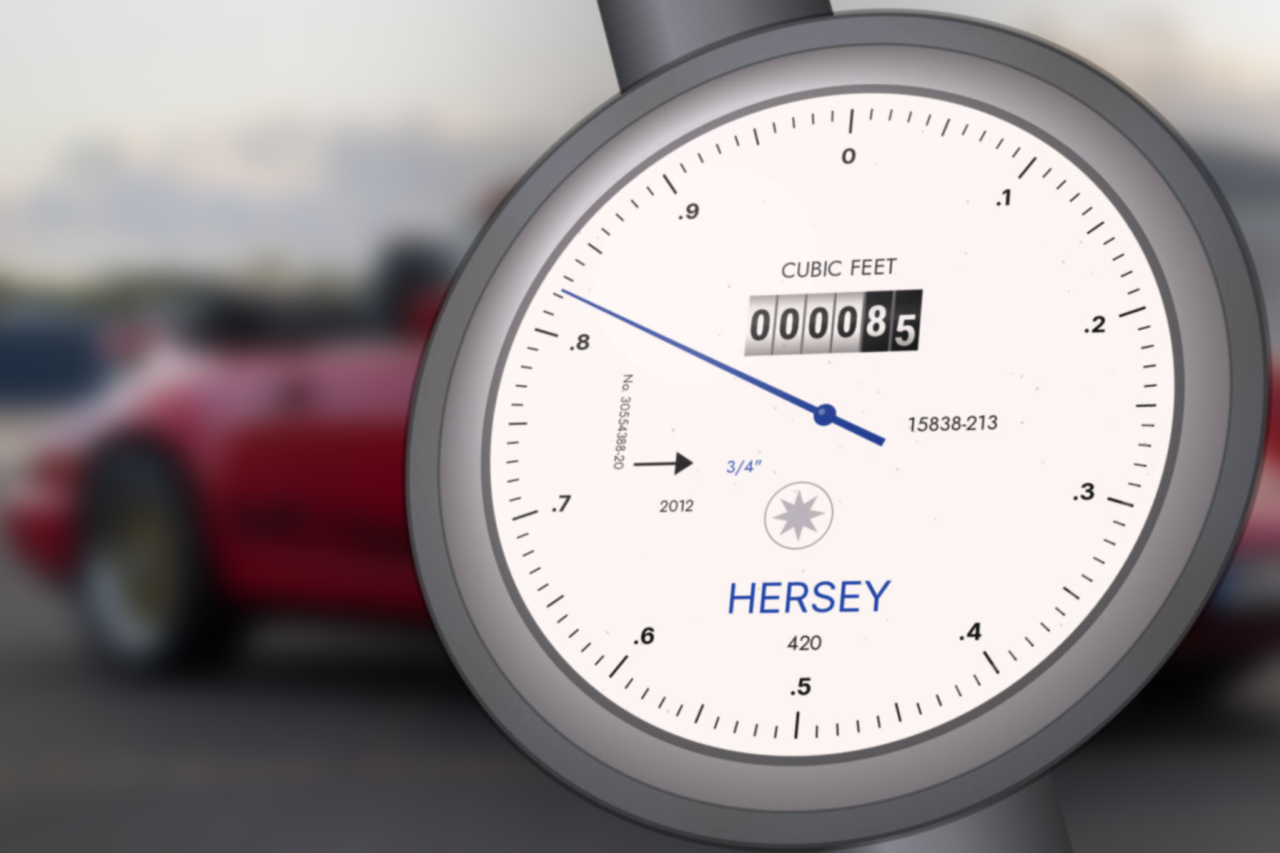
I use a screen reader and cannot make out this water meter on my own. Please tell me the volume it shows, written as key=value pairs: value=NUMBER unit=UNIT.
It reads value=84.82 unit=ft³
